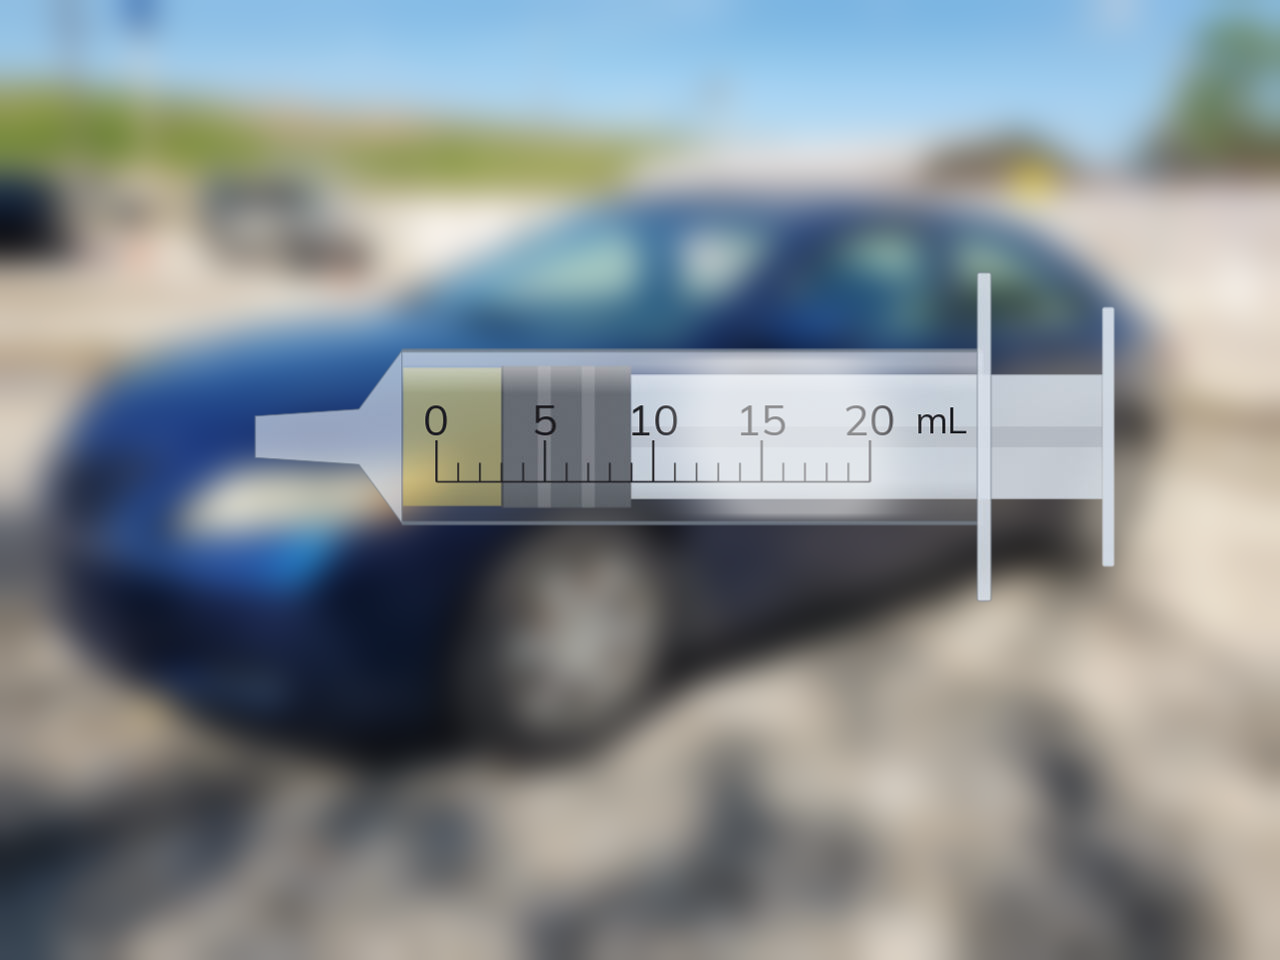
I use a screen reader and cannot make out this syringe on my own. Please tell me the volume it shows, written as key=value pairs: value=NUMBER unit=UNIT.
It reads value=3 unit=mL
